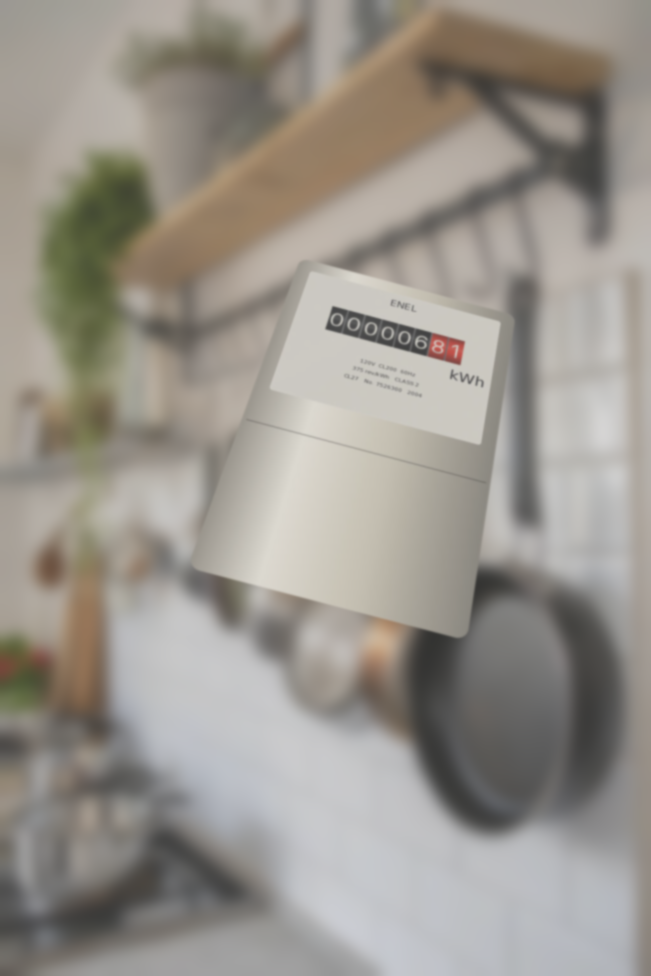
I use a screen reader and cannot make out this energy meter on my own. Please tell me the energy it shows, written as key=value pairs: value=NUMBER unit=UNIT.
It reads value=6.81 unit=kWh
